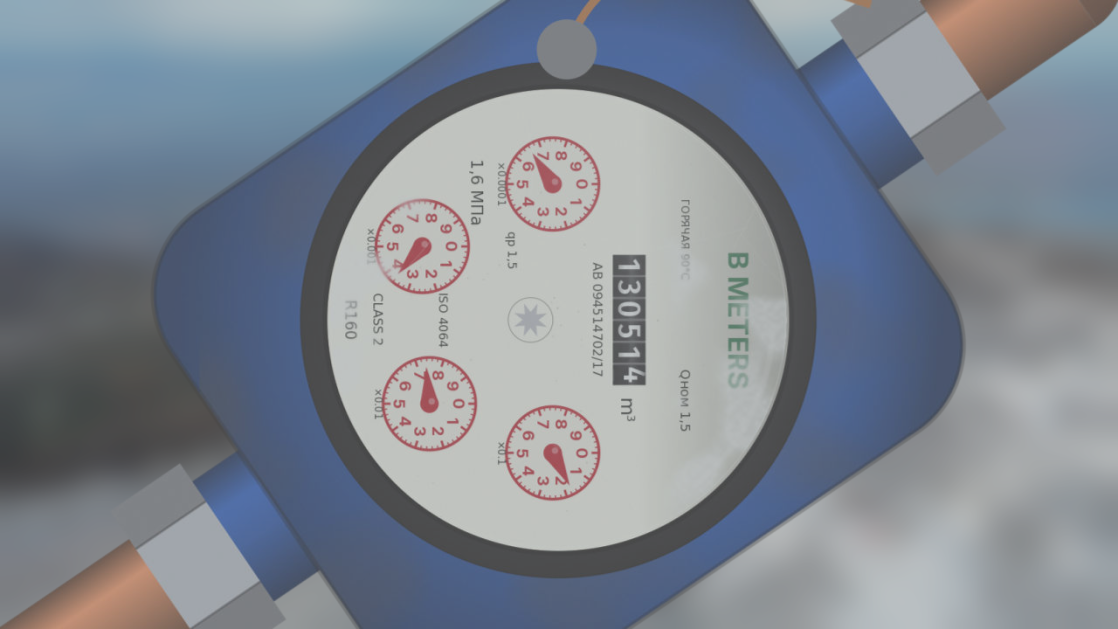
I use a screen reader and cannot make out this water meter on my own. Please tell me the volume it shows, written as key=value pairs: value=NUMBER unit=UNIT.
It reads value=130514.1736 unit=m³
